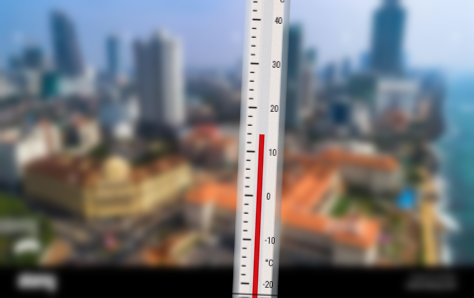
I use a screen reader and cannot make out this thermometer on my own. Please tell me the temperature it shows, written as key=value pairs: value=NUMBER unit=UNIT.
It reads value=14 unit=°C
